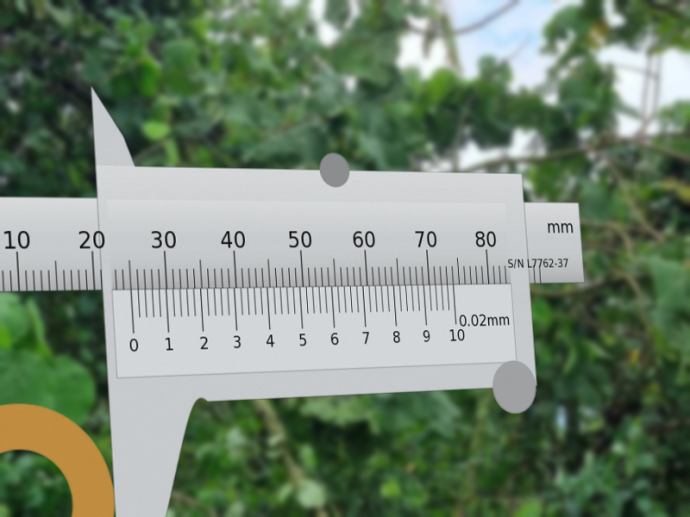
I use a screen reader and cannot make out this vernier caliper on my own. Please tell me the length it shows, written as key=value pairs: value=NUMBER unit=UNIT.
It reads value=25.0 unit=mm
